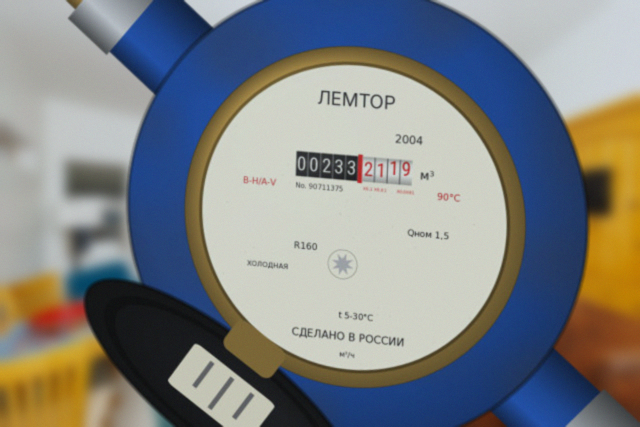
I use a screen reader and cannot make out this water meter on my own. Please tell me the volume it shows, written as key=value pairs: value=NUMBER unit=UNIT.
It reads value=233.2119 unit=m³
